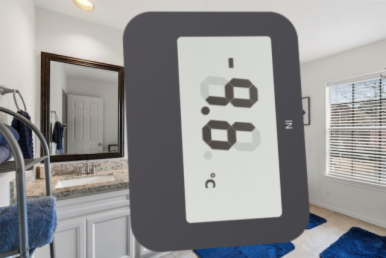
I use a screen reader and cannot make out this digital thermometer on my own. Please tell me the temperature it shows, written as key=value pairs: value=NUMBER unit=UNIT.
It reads value=-9.6 unit=°C
